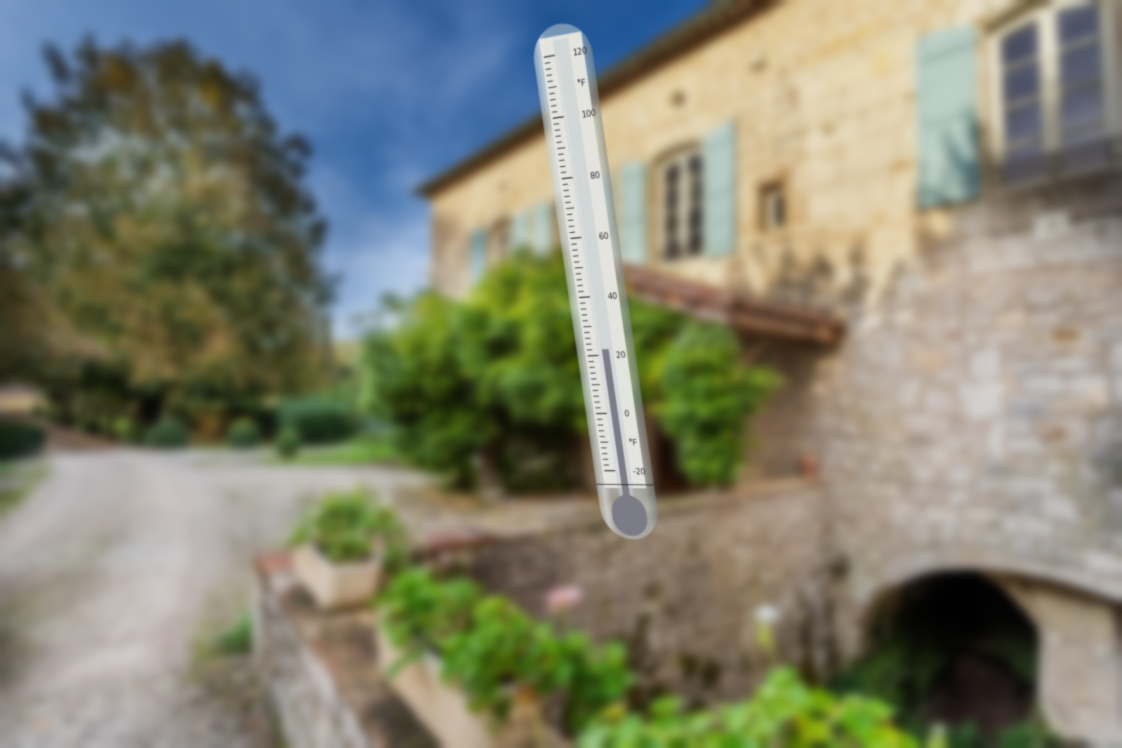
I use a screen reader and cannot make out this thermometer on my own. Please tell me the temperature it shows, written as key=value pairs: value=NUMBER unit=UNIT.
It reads value=22 unit=°F
